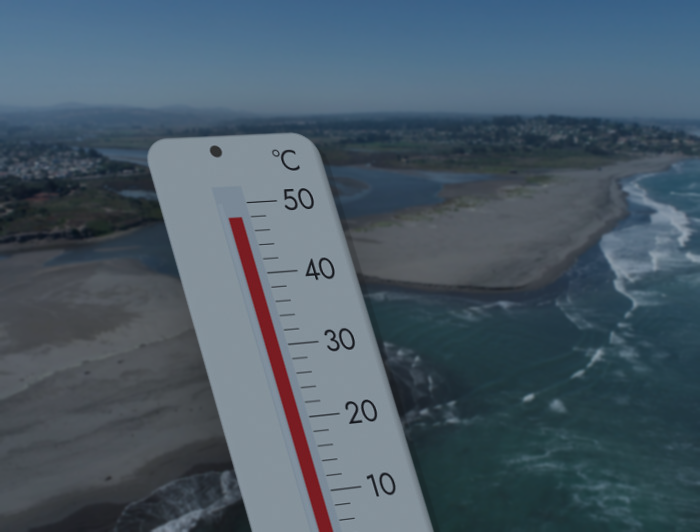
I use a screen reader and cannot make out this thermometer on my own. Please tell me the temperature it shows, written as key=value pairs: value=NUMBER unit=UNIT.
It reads value=48 unit=°C
